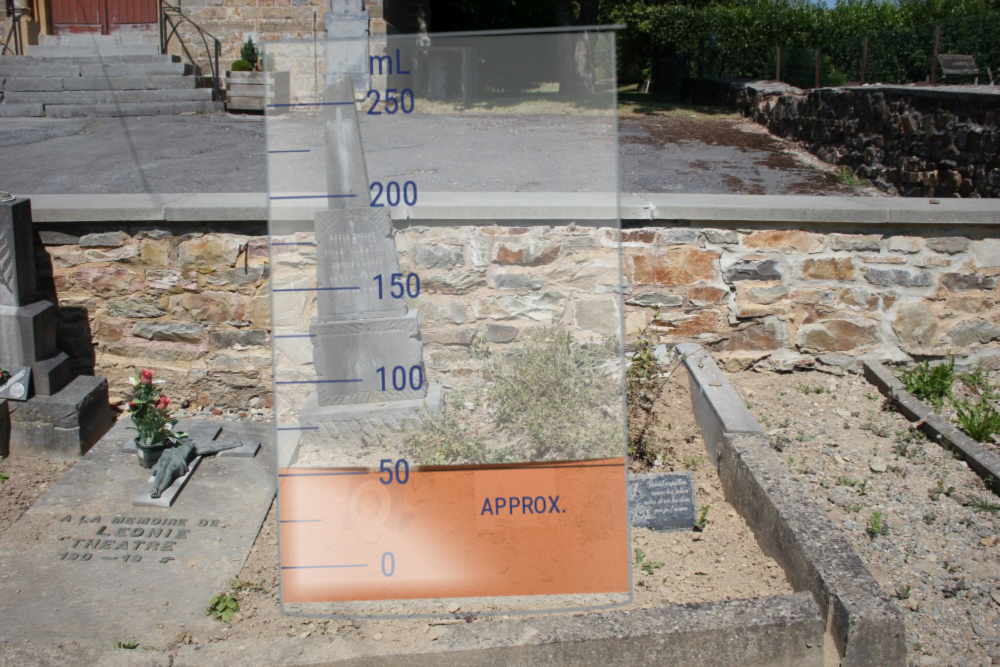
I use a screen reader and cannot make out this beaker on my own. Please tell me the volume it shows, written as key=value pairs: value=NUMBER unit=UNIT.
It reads value=50 unit=mL
